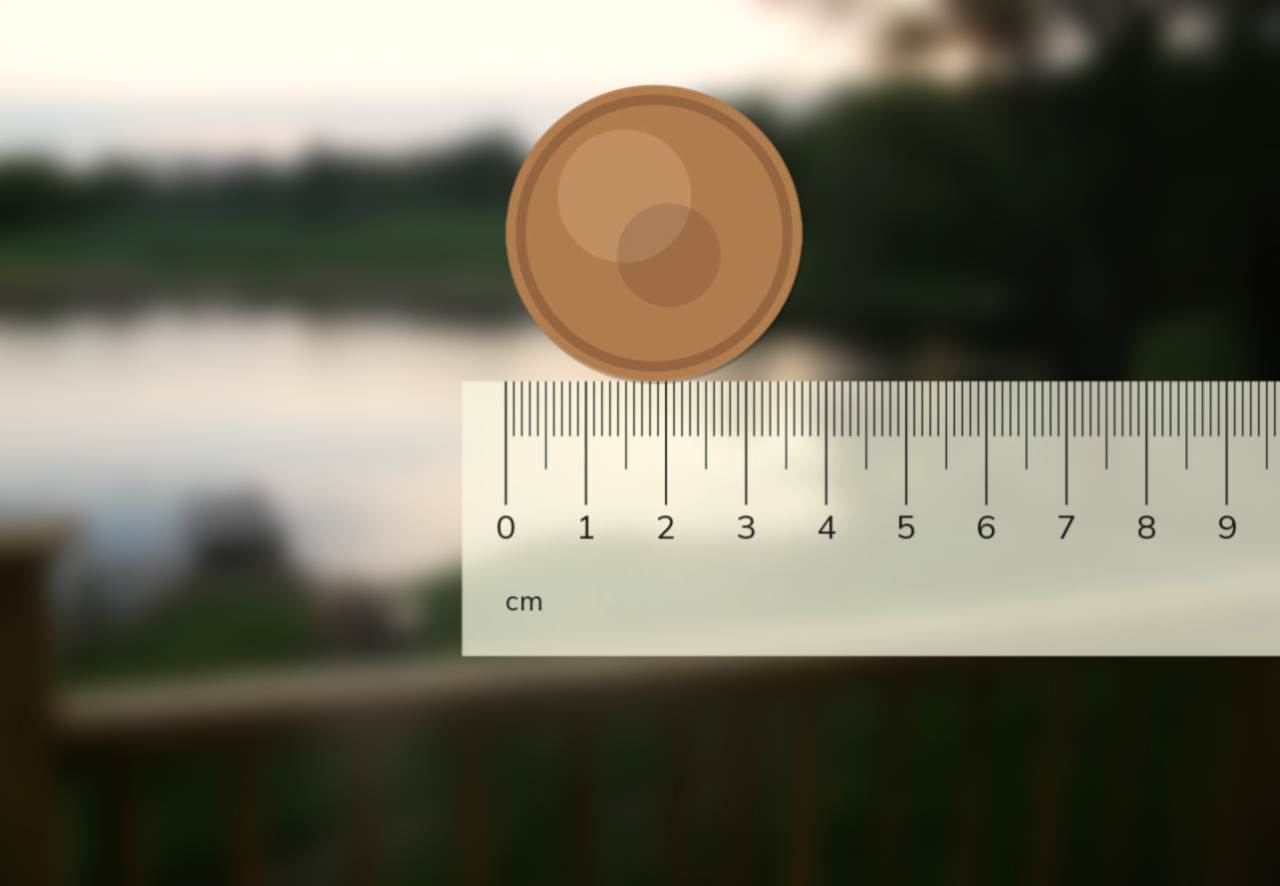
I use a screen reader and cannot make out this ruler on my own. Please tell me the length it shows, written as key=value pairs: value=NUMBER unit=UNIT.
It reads value=3.7 unit=cm
